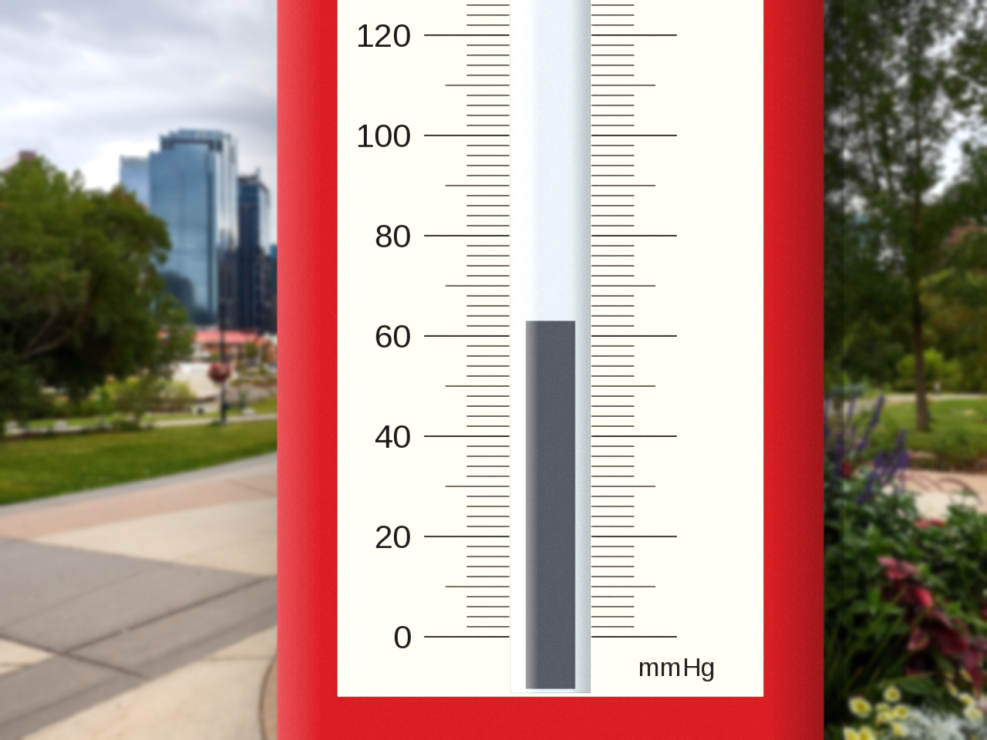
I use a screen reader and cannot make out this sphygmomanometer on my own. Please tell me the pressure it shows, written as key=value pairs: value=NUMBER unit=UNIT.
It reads value=63 unit=mmHg
